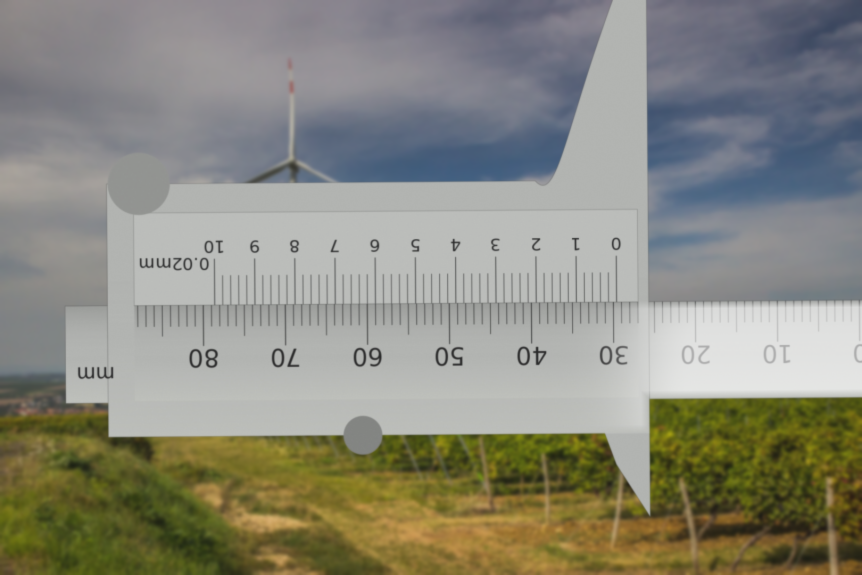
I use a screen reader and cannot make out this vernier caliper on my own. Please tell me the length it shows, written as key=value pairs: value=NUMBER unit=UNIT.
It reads value=29.6 unit=mm
